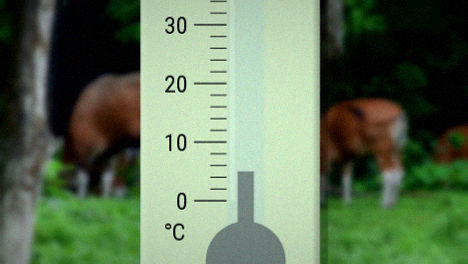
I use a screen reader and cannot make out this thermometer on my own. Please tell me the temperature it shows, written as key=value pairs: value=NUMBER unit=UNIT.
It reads value=5 unit=°C
